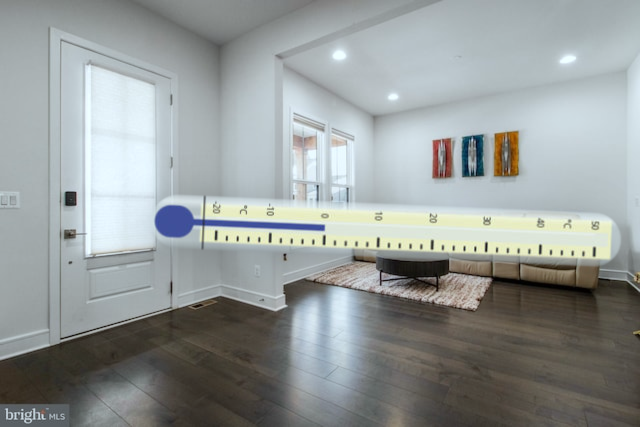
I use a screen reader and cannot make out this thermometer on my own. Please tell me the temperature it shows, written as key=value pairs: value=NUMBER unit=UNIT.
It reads value=0 unit=°C
